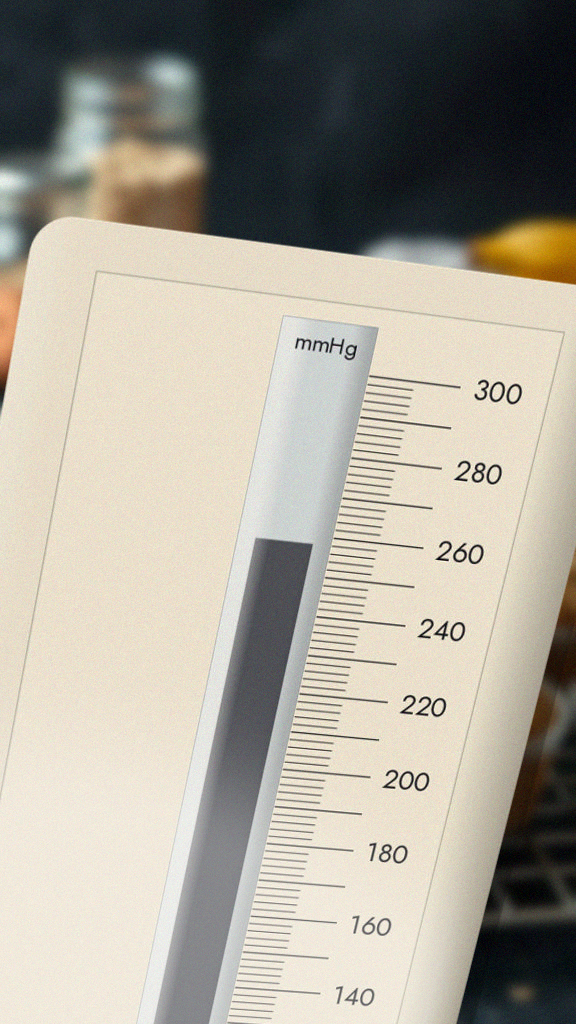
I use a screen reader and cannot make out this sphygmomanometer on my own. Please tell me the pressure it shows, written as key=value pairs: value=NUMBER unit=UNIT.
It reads value=258 unit=mmHg
